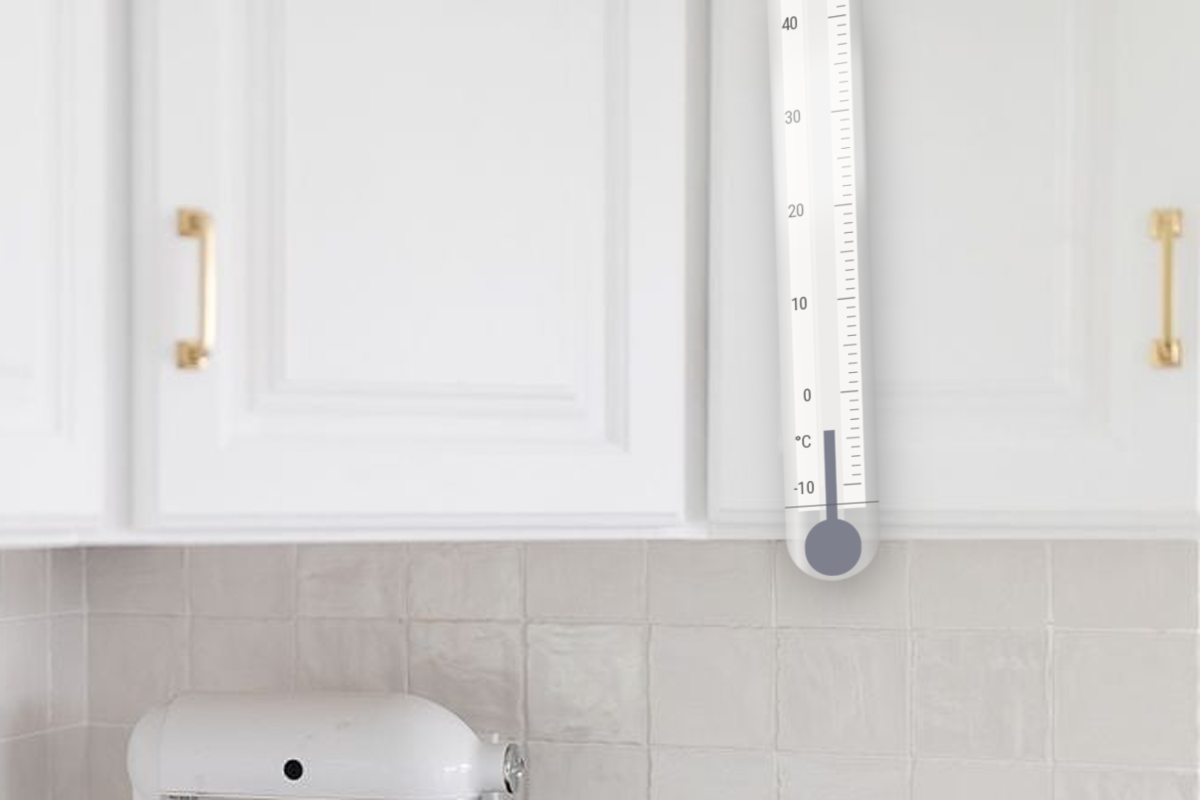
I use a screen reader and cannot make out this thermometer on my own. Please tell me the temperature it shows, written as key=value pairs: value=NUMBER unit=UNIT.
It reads value=-4 unit=°C
